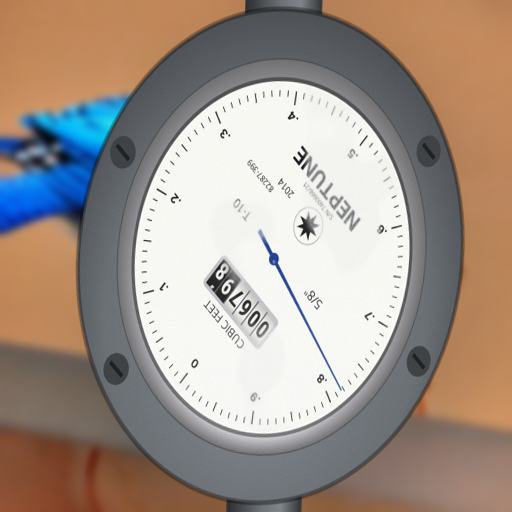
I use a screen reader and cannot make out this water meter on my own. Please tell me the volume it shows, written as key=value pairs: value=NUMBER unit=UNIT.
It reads value=6797.78 unit=ft³
